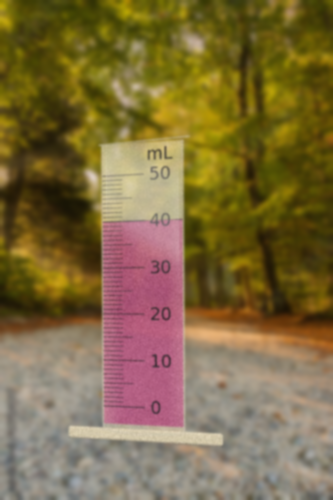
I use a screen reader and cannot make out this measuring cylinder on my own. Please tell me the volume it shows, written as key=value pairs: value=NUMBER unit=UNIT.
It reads value=40 unit=mL
